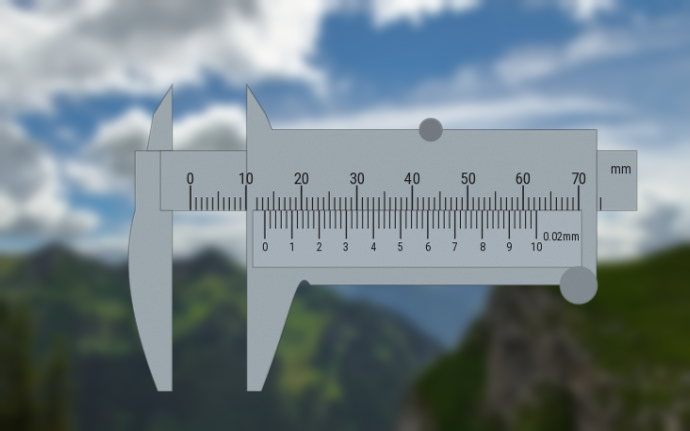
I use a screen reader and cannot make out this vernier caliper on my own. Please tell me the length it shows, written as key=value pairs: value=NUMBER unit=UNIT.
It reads value=13.4 unit=mm
